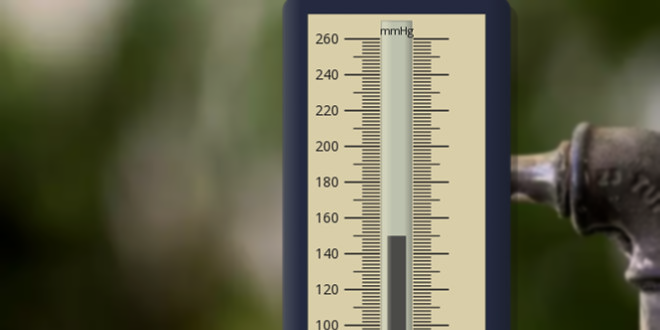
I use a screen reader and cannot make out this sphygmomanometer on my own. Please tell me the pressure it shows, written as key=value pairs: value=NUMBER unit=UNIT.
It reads value=150 unit=mmHg
